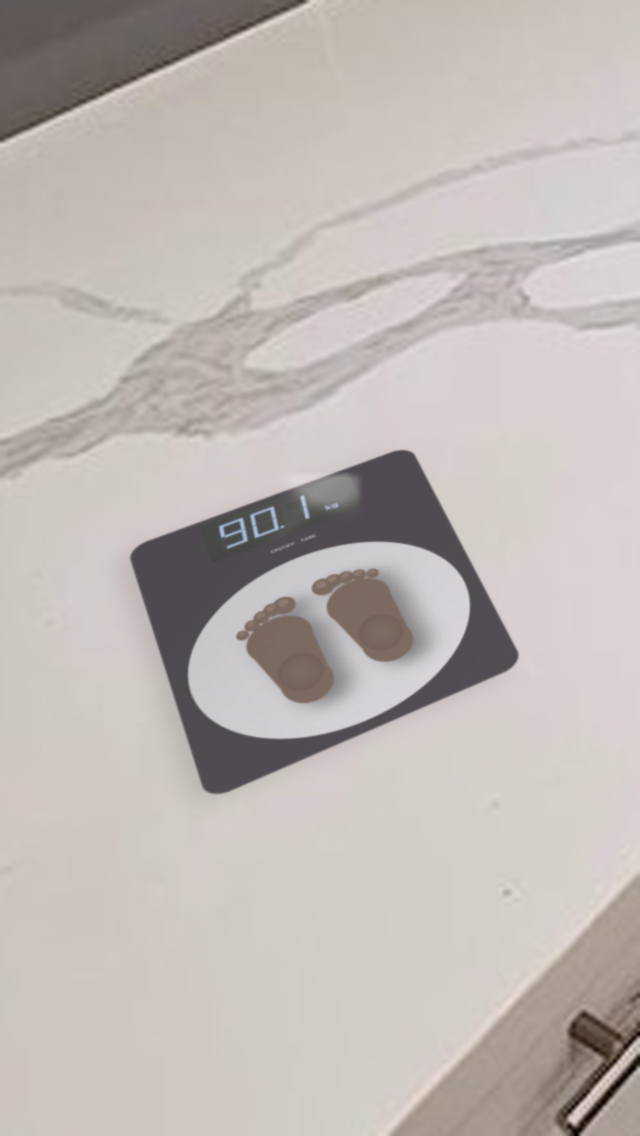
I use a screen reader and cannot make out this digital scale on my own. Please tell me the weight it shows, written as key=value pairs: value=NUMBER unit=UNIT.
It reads value=90.1 unit=kg
